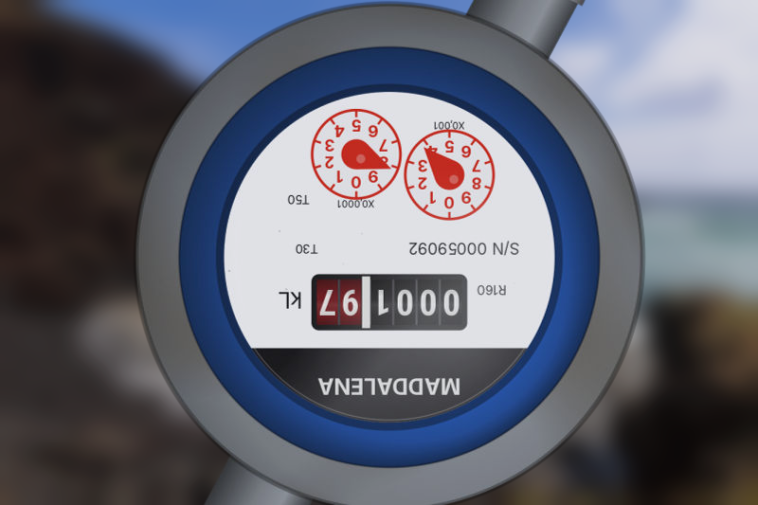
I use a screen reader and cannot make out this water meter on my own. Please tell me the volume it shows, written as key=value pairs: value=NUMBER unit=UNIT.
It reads value=1.9738 unit=kL
